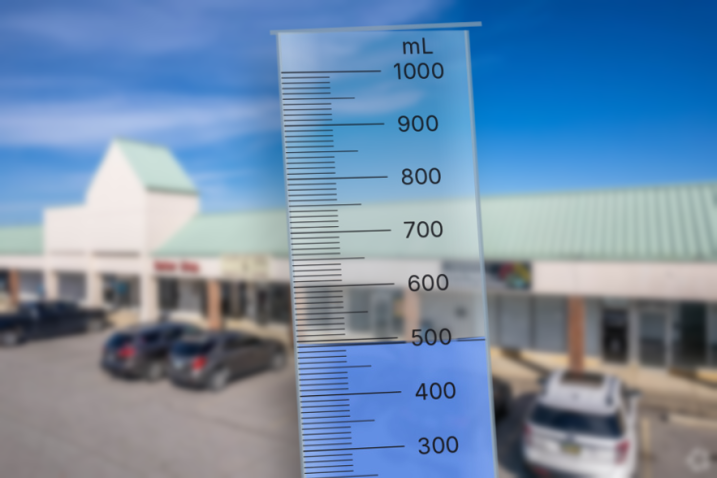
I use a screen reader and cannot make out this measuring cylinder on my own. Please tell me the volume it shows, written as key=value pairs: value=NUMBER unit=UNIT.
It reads value=490 unit=mL
